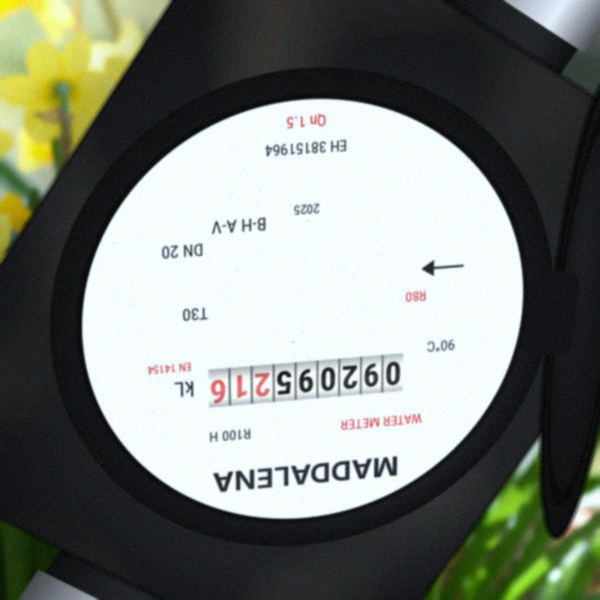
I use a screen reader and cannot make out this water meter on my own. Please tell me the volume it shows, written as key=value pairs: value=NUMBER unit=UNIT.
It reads value=92095.216 unit=kL
